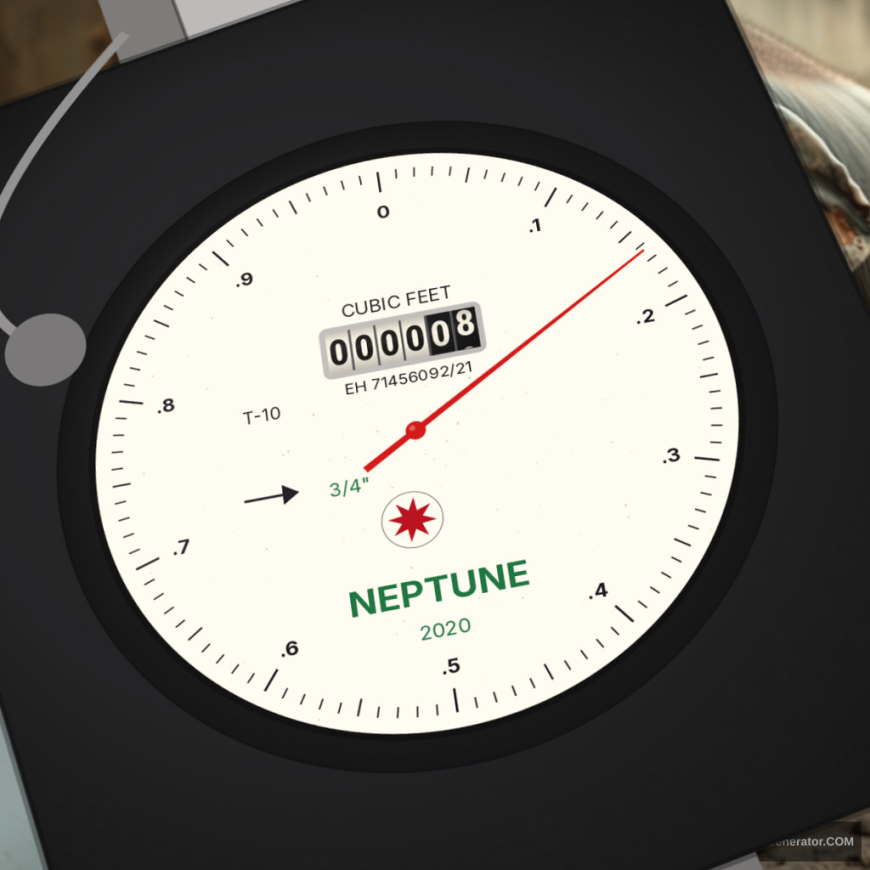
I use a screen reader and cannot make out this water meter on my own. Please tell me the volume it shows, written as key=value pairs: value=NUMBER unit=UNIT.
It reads value=8.16 unit=ft³
